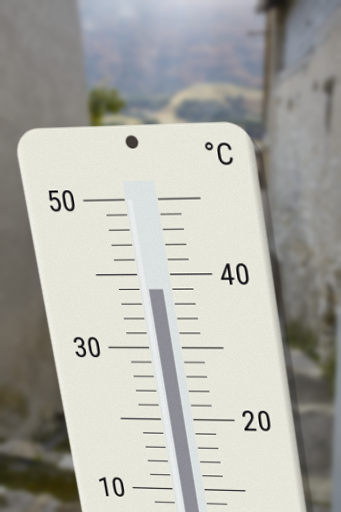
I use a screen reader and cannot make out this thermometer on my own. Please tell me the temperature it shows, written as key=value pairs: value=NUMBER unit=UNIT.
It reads value=38 unit=°C
